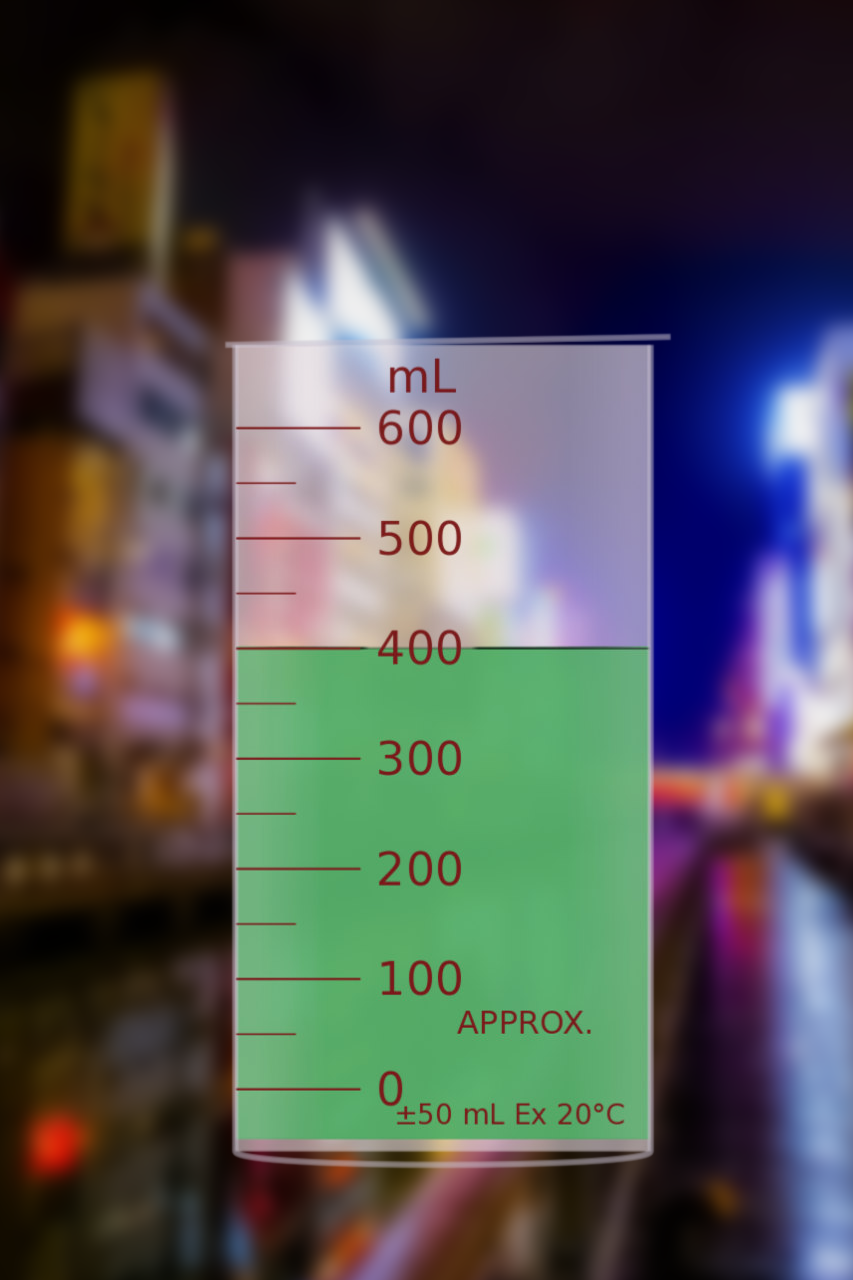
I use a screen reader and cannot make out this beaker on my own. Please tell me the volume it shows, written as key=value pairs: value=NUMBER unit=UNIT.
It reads value=400 unit=mL
